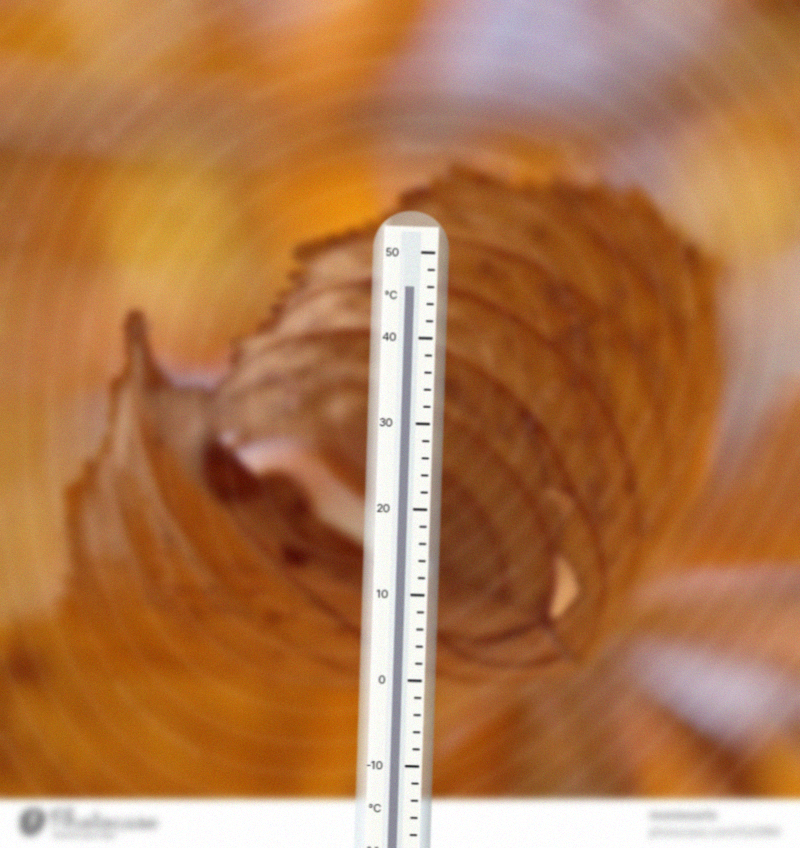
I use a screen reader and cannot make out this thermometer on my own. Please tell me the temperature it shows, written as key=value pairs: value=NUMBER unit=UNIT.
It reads value=46 unit=°C
